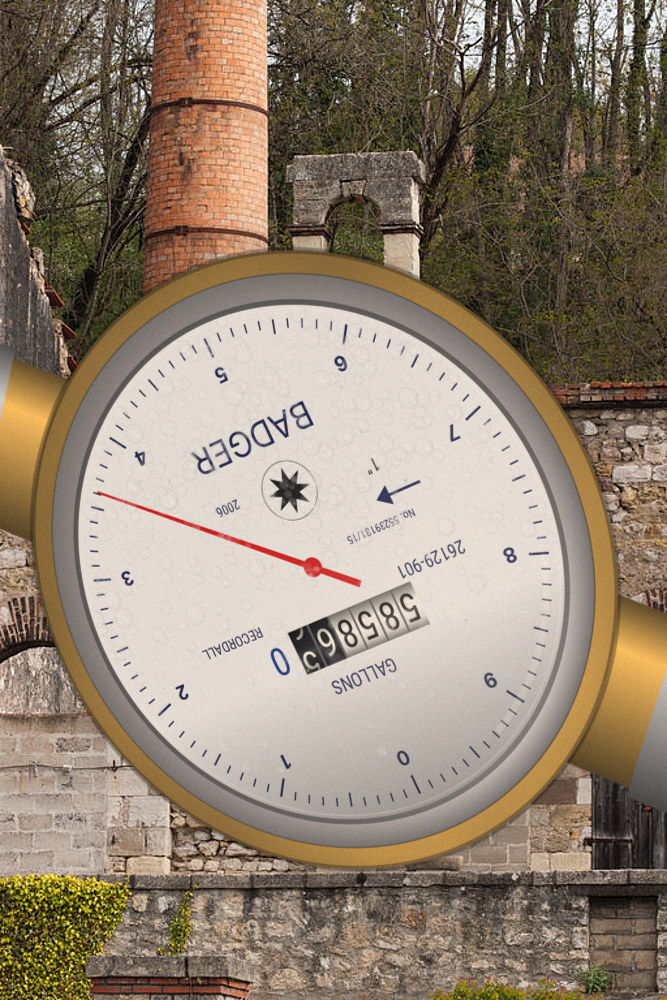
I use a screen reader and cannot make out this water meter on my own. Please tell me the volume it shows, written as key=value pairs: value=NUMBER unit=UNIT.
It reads value=5858653.6 unit=gal
